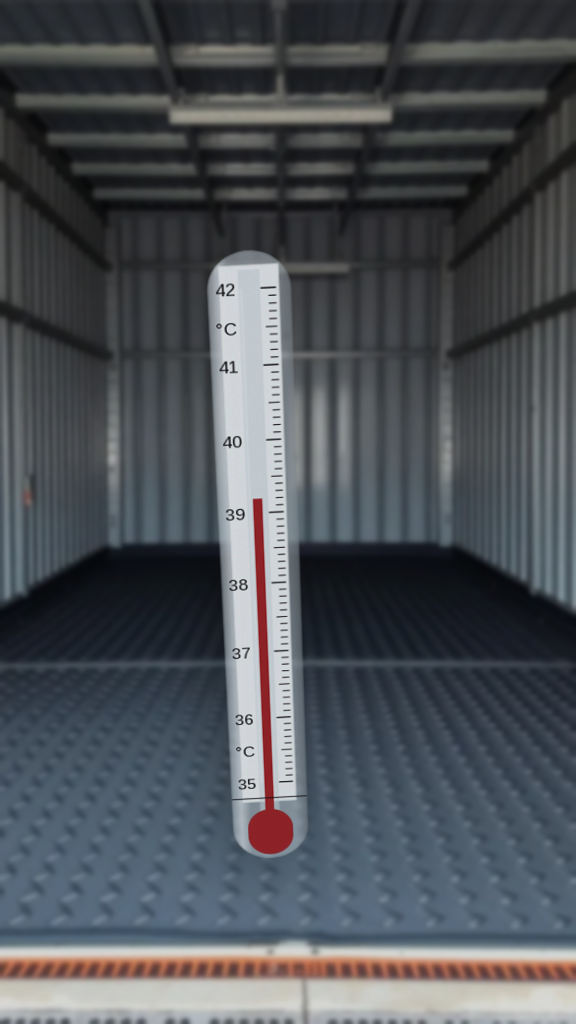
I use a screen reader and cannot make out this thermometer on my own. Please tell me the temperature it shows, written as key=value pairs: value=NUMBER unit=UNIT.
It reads value=39.2 unit=°C
